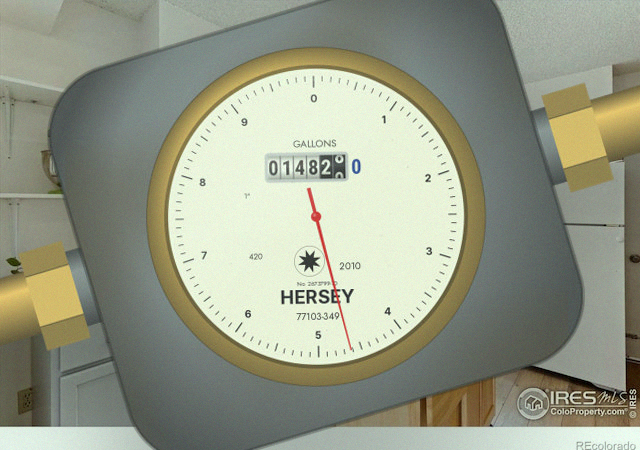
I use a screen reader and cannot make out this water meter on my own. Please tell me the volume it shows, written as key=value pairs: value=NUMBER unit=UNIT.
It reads value=148284.6 unit=gal
